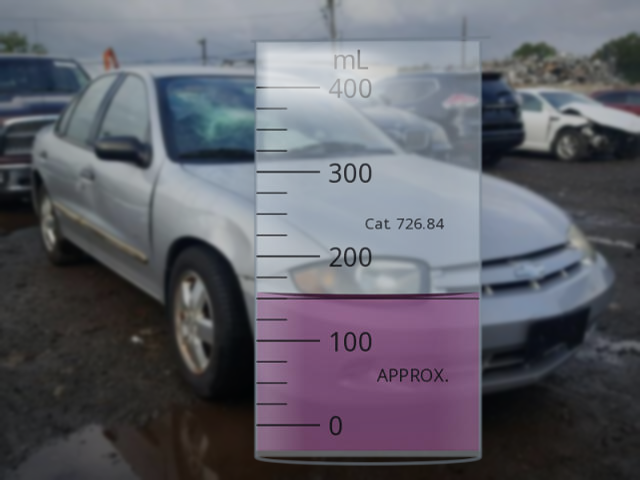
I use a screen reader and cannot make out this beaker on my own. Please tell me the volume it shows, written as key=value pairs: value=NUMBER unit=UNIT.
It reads value=150 unit=mL
